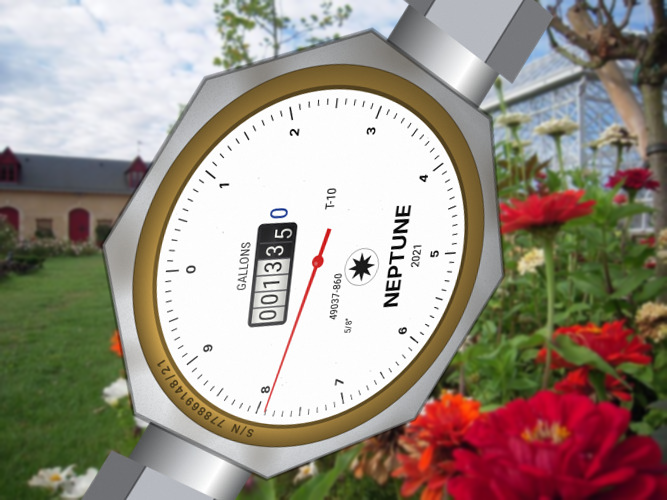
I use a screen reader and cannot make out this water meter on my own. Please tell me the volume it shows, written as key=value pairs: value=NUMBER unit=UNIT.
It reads value=13347.9 unit=gal
